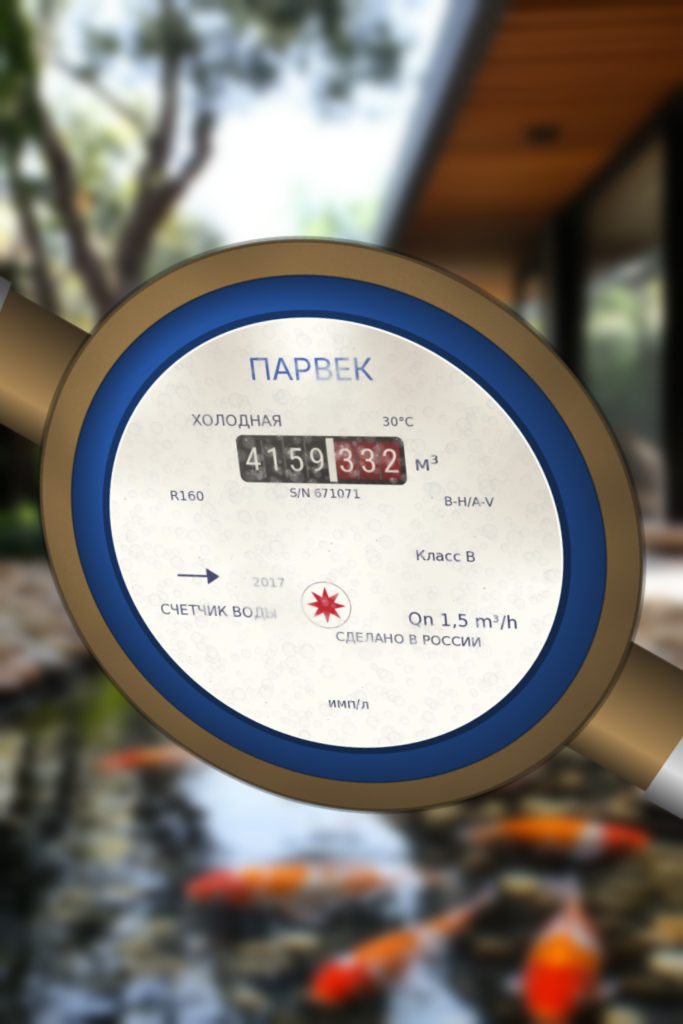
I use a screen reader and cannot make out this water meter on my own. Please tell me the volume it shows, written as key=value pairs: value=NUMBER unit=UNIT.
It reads value=4159.332 unit=m³
